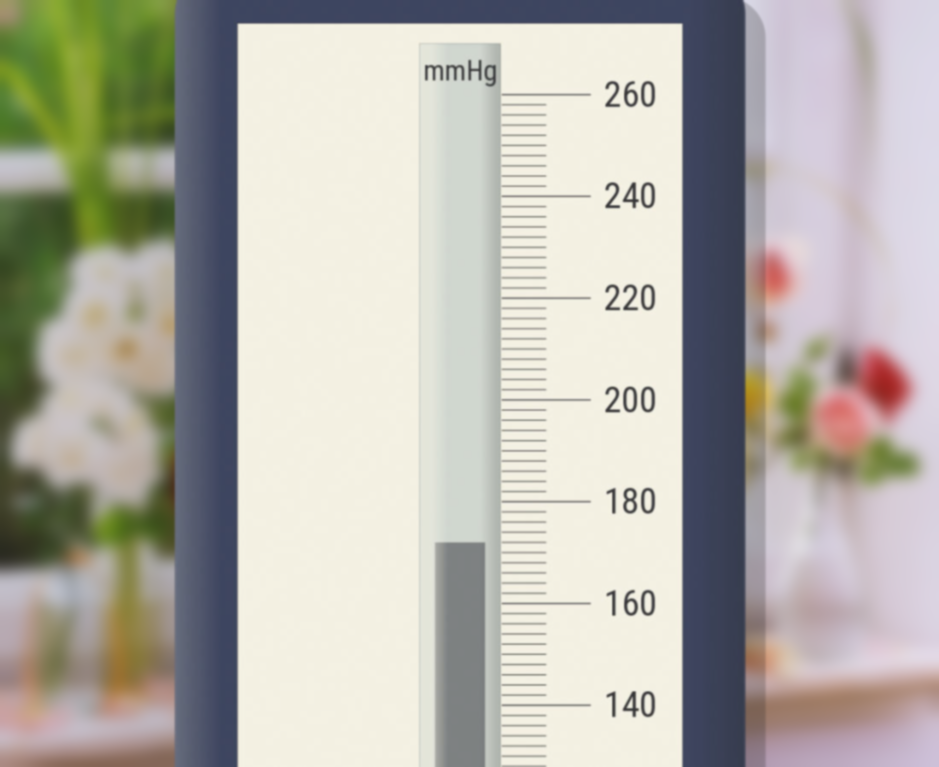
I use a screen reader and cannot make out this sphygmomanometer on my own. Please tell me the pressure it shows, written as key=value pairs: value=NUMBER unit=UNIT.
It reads value=172 unit=mmHg
